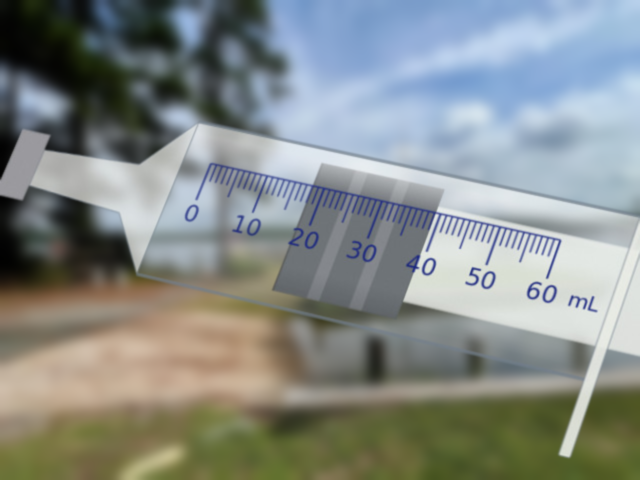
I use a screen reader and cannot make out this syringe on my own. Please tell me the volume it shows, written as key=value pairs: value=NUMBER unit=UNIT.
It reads value=18 unit=mL
